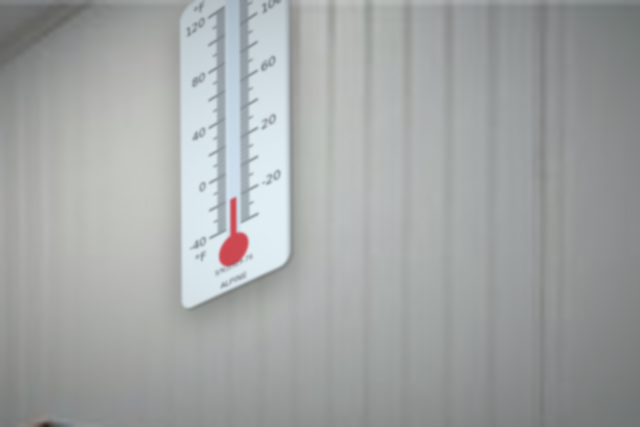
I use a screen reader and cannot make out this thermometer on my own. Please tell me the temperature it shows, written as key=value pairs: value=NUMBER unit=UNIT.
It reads value=-20 unit=°F
